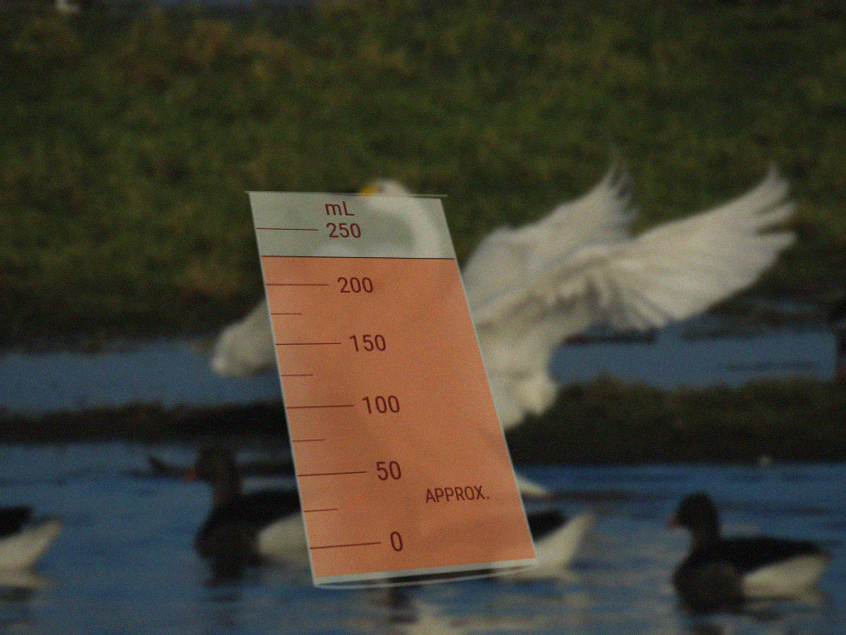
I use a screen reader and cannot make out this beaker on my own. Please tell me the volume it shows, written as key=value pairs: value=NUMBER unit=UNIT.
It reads value=225 unit=mL
